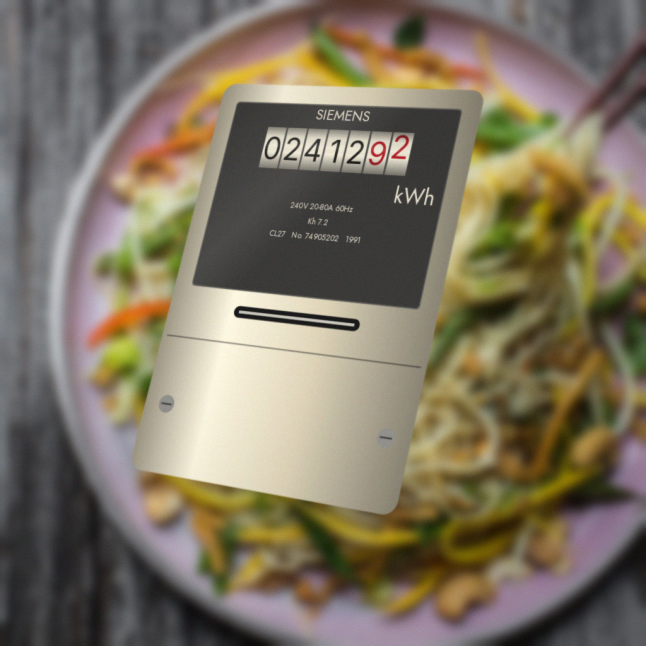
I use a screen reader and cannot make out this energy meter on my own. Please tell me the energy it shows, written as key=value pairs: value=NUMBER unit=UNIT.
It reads value=2412.92 unit=kWh
